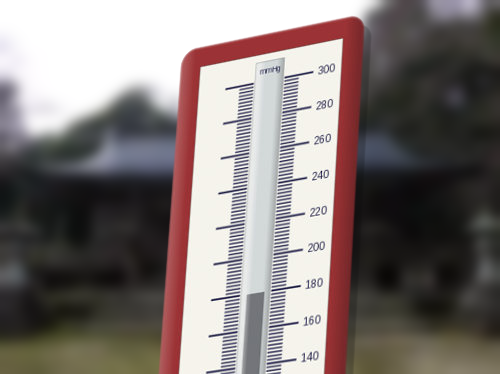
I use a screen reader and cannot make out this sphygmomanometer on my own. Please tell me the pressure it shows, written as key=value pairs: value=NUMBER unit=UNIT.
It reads value=180 unit=mmHg
